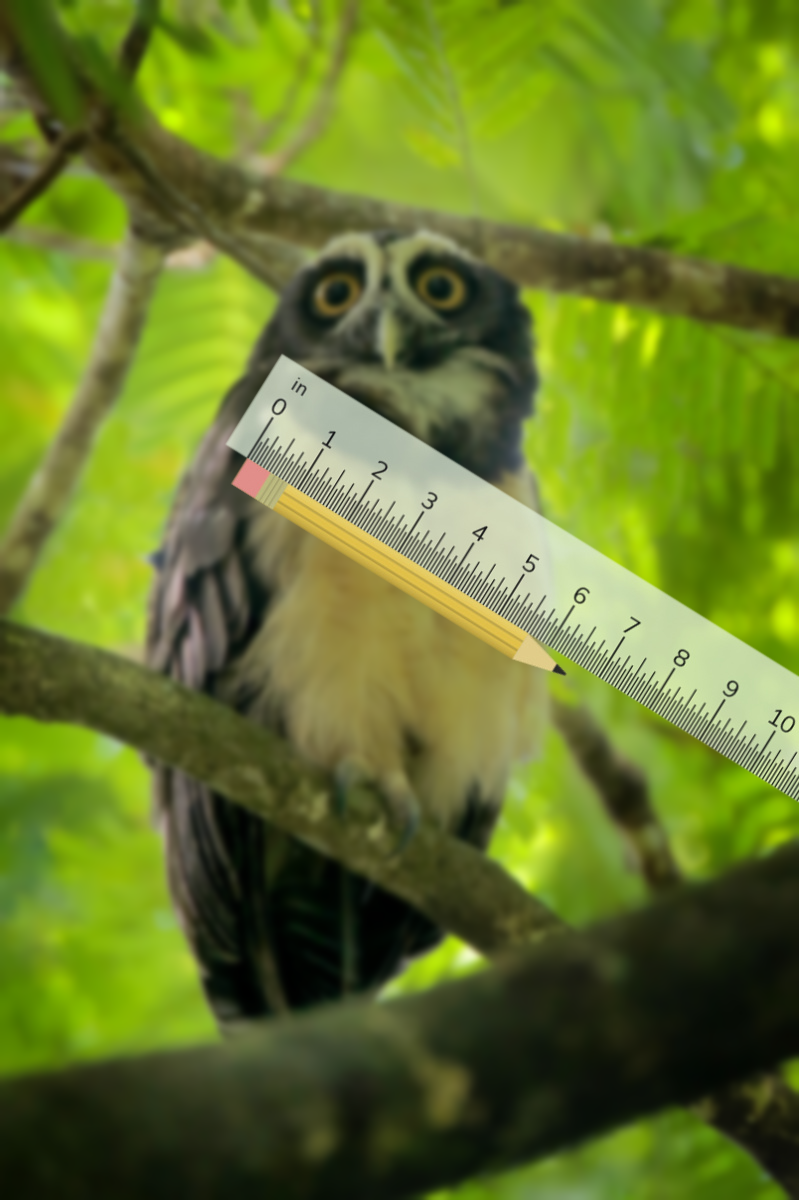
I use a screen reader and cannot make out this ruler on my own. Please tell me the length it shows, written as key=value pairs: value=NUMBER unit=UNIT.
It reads value=6.5 unit=in
